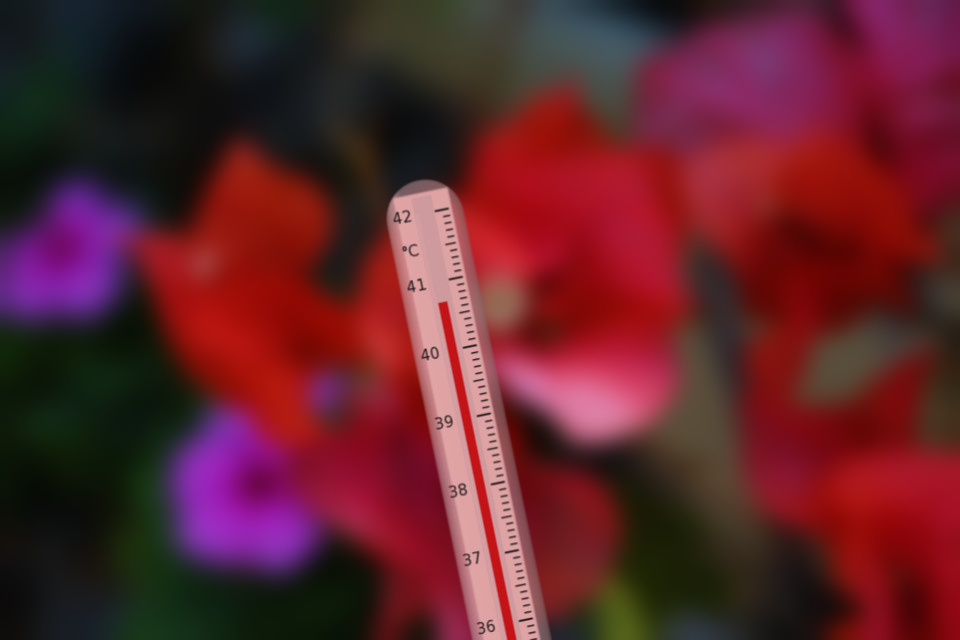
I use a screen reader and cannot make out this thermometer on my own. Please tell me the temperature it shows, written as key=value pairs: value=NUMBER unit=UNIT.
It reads value=40.7 unit=°C
